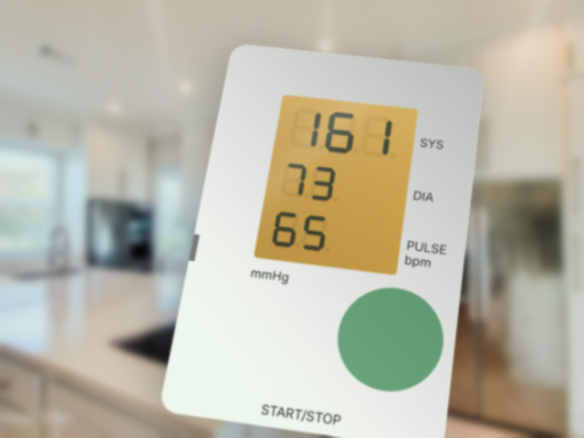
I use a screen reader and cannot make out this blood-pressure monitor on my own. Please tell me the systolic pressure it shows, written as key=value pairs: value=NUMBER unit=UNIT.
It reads value=161 unit=mmHg
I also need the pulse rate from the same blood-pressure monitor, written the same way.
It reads value=65 unit=bpm
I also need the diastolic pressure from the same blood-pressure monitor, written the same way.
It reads value=73 unit=mmHg
